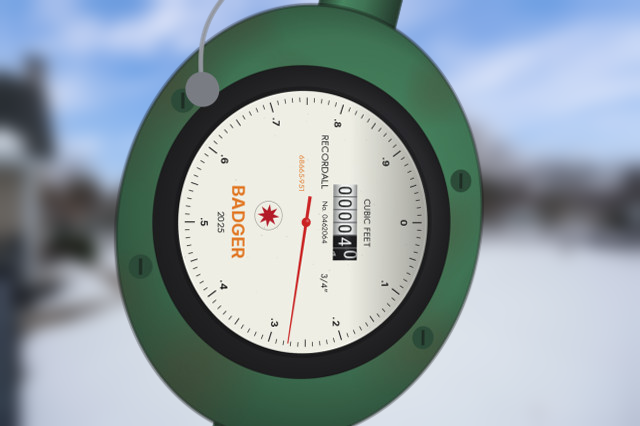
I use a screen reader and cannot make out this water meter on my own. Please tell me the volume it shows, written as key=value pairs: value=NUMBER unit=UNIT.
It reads value=40.27 unit=ft³
